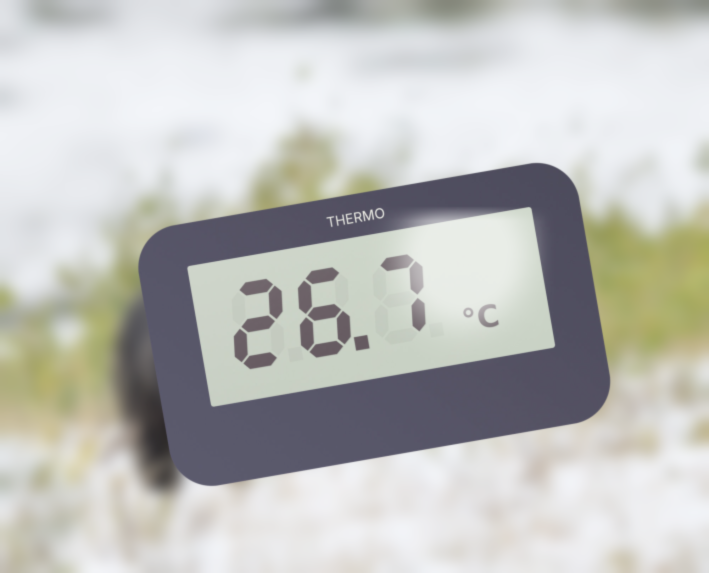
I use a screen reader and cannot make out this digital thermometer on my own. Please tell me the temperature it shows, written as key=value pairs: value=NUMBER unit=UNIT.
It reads value=26.7 unit=°C
